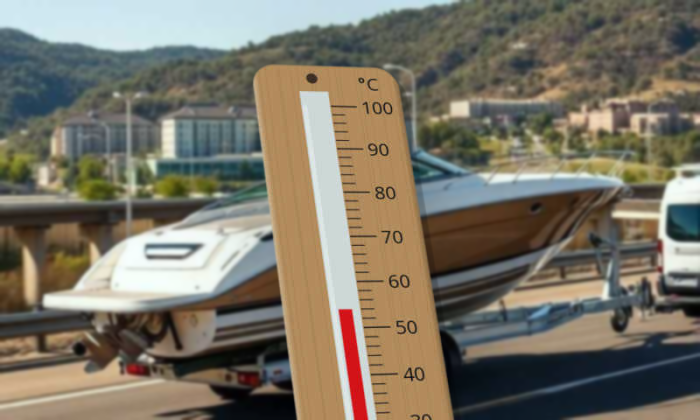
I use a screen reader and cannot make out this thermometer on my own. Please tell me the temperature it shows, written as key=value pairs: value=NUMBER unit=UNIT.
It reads value=54 unit=°C
